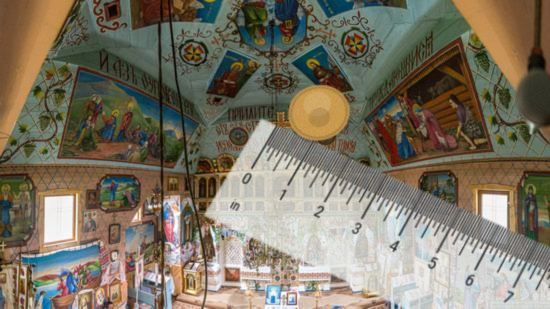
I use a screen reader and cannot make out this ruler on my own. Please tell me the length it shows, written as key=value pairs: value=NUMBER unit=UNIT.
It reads value=1.5 unit=in
